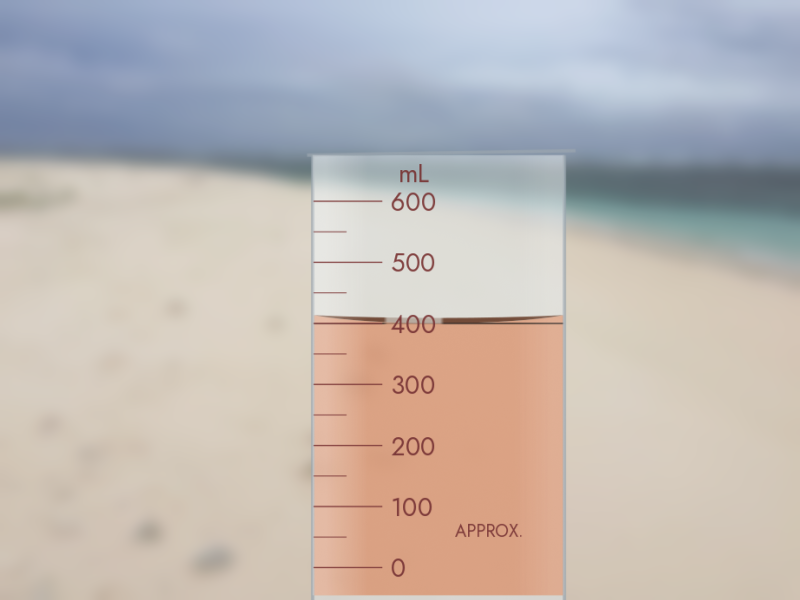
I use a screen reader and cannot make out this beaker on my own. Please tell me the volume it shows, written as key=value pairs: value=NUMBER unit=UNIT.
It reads value=400 unit=mL
